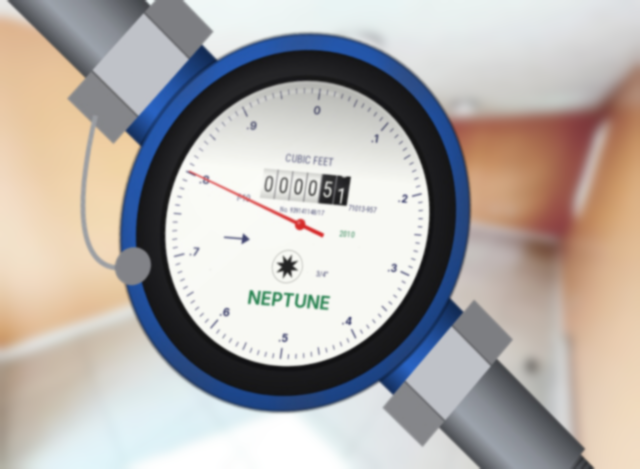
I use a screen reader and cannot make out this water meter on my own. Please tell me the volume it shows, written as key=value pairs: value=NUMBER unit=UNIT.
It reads value=50.80 unit=ft³
